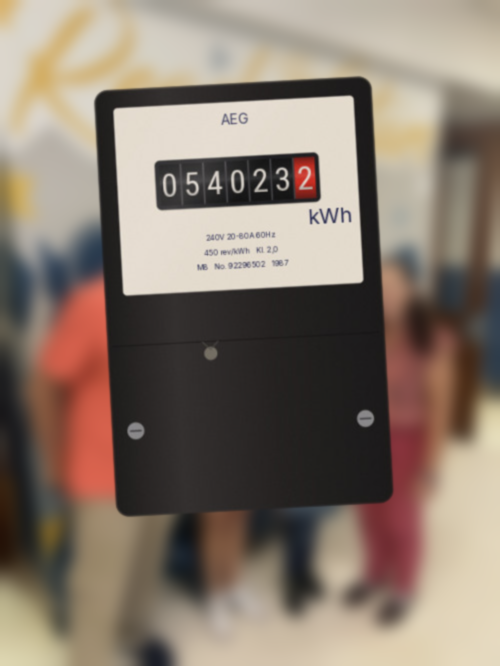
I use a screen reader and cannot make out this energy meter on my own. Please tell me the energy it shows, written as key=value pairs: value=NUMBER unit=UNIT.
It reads value=54023.2 unit=kWh
